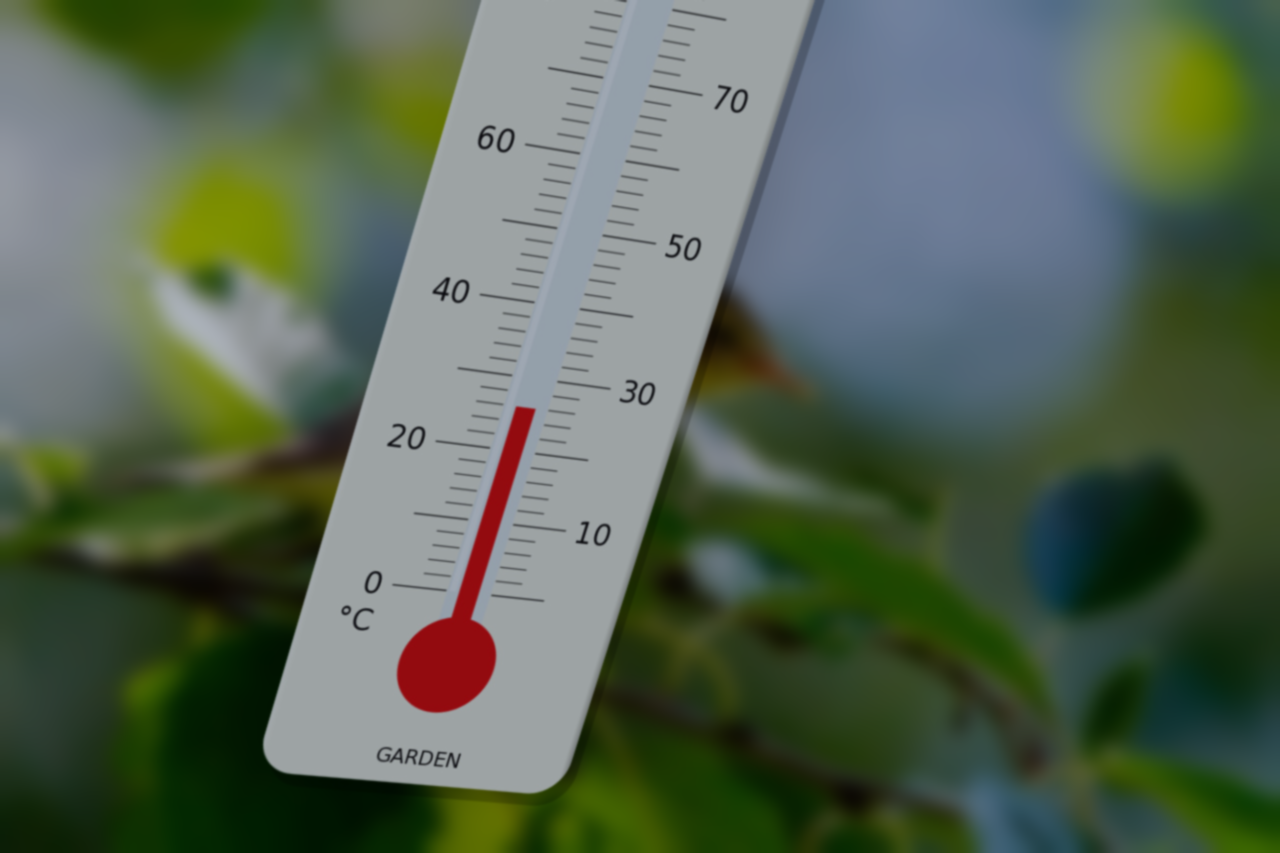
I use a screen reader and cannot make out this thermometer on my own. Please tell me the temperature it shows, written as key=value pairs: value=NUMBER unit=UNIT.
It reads value=26 unit=°C
